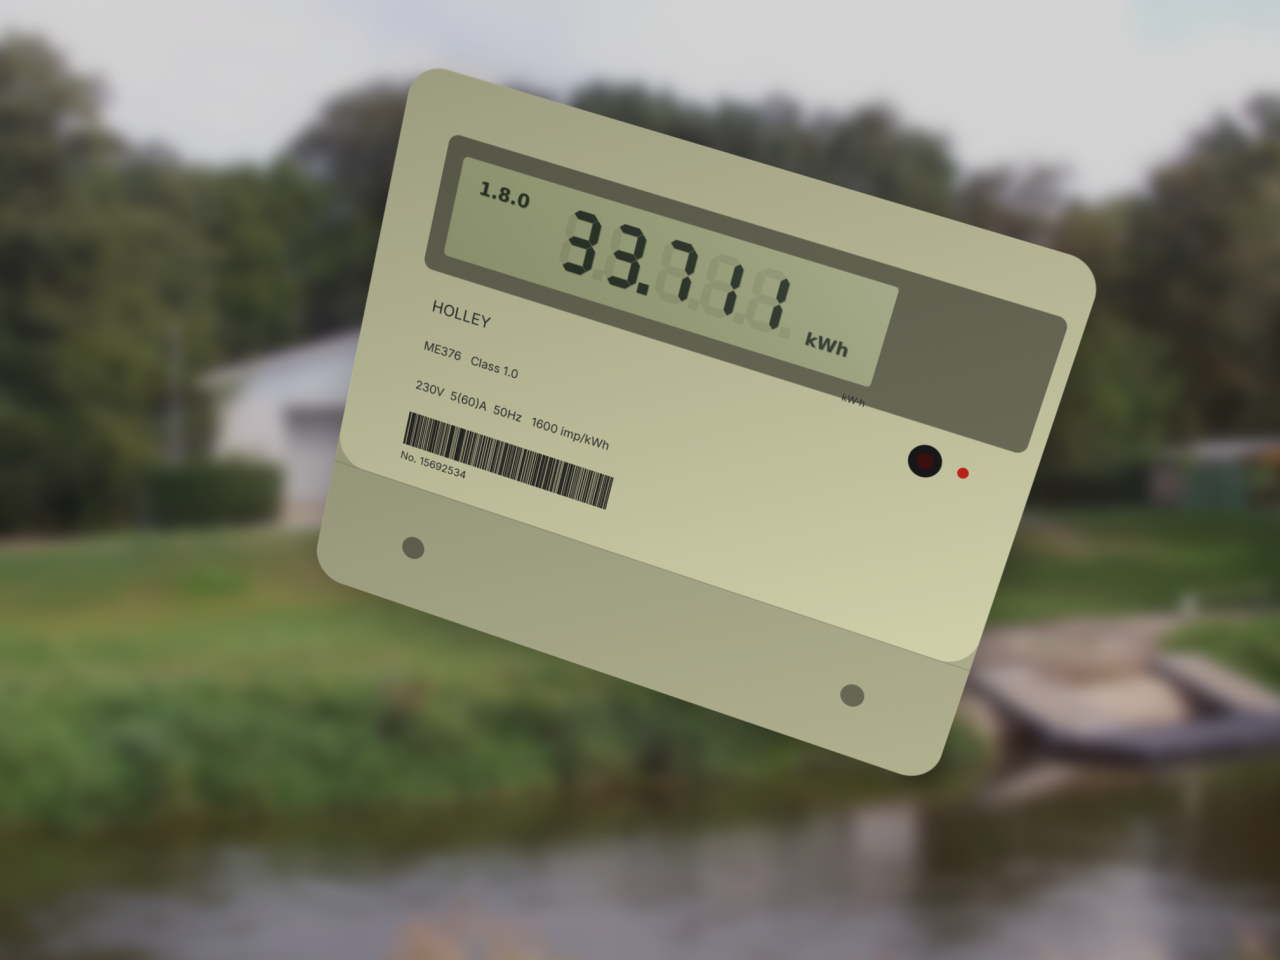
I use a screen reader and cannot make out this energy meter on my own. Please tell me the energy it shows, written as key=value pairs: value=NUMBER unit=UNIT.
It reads value=33.711 unit=kWh
